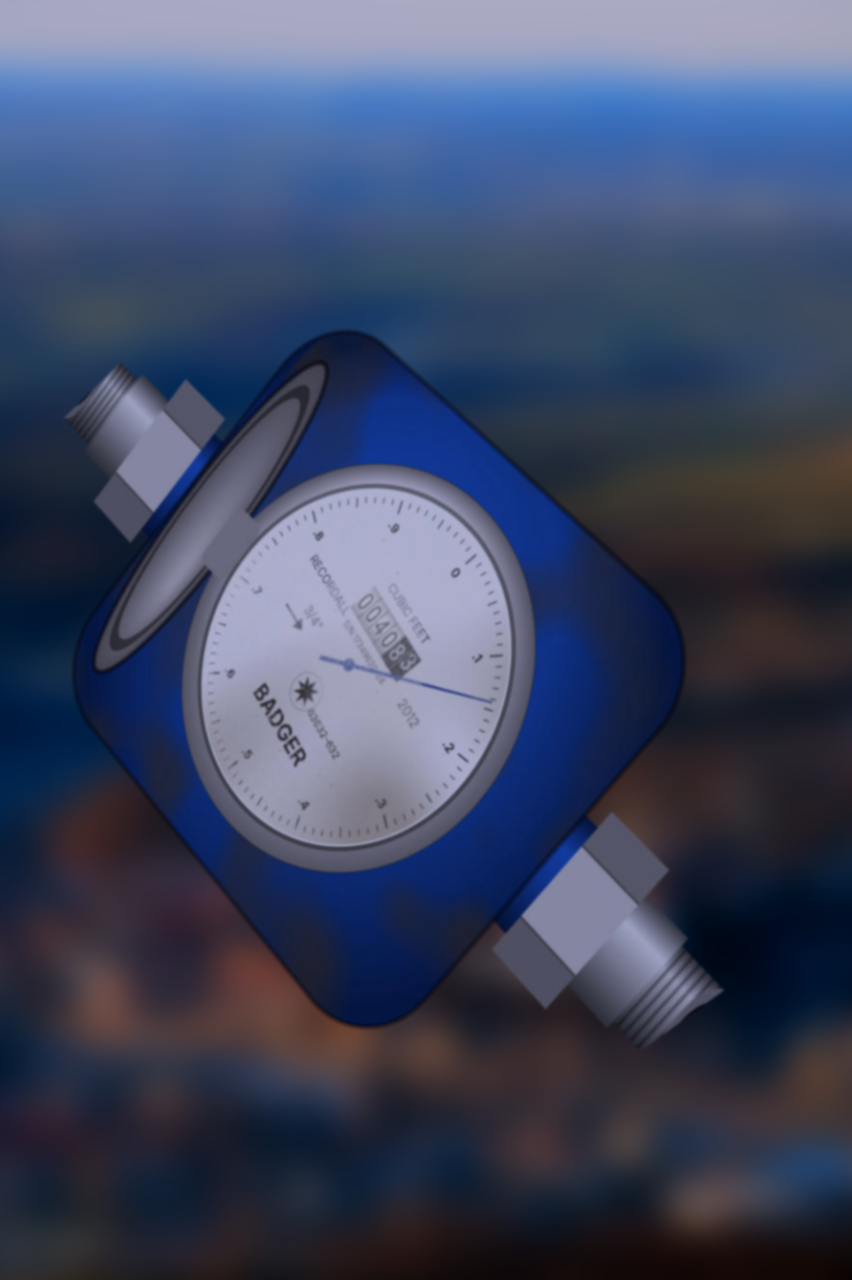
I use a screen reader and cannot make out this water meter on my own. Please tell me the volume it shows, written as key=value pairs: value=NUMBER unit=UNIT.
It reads value=4083.14 unit=ft³
